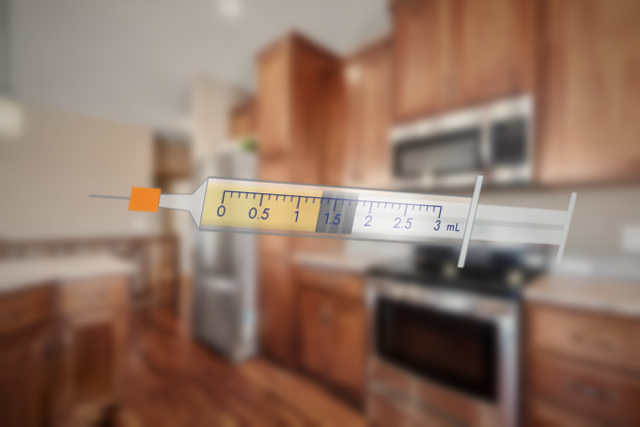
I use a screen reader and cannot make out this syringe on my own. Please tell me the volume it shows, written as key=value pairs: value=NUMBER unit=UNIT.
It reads value=1.3 unit=mL
